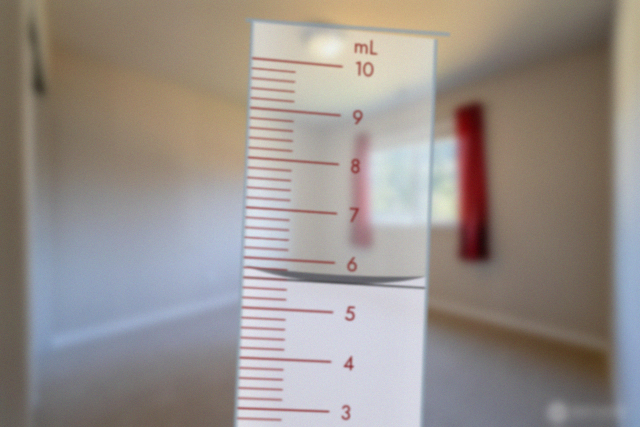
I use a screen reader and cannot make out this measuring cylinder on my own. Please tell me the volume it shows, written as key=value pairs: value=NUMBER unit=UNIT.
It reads value=5.6 unit=mL
